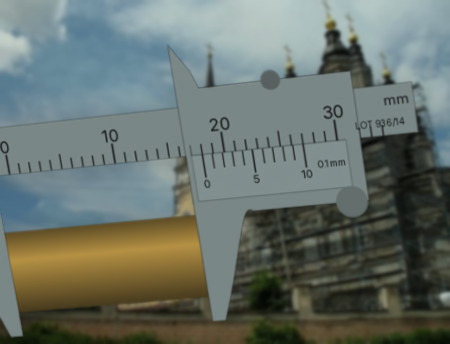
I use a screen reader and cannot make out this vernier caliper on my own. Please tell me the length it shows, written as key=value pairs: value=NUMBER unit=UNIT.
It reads value=18.0 unit=mm
